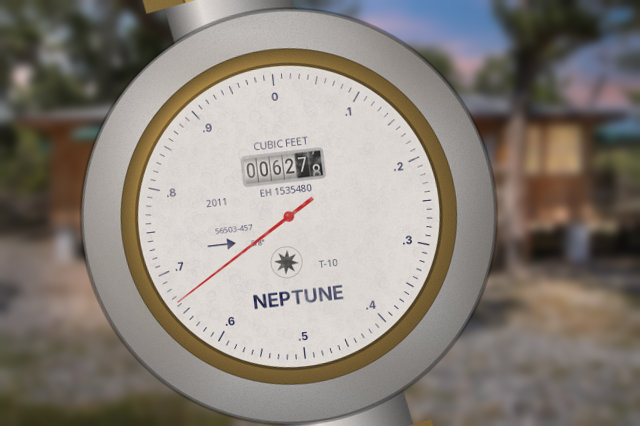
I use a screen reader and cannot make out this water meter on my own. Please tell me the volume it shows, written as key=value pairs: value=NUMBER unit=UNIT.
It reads value=6277.66 unit=ft³
